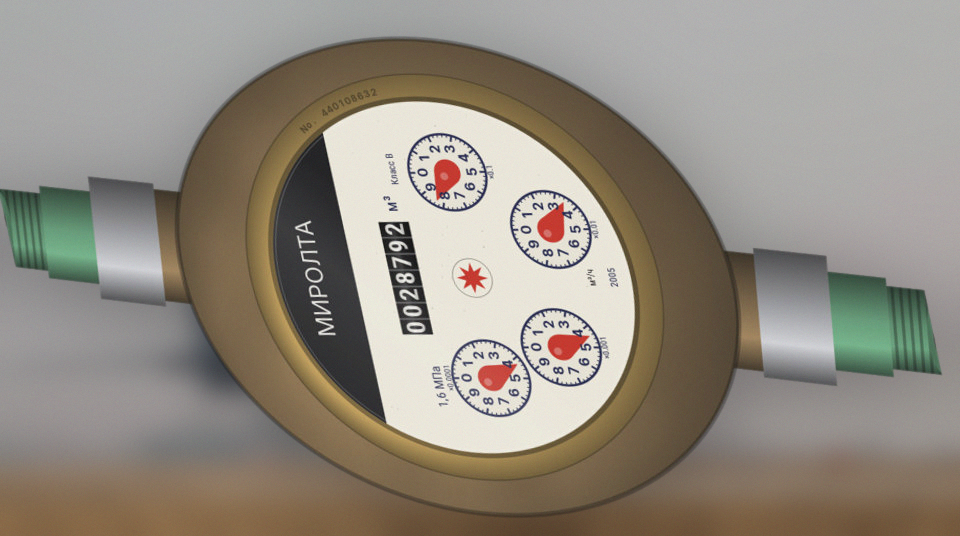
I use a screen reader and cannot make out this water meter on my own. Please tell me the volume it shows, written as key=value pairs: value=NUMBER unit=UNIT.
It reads value=28792.8344 unit=m³
